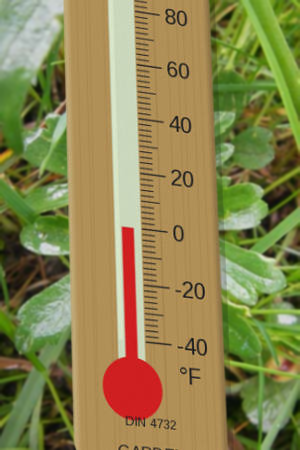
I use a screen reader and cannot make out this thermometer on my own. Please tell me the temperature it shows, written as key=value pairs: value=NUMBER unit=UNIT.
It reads value=0 unit=°F
